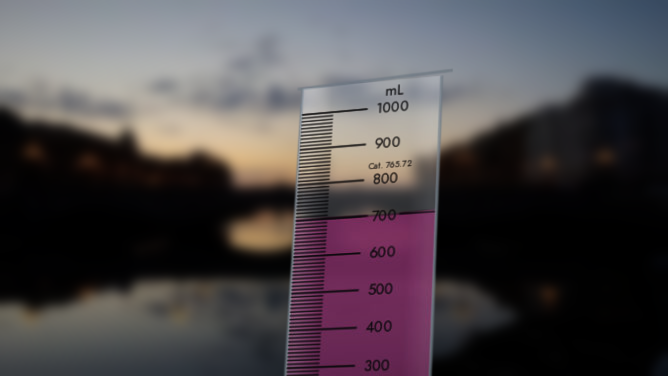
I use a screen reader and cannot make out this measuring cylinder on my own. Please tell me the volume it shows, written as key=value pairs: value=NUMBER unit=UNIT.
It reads value=700 unit=mL
